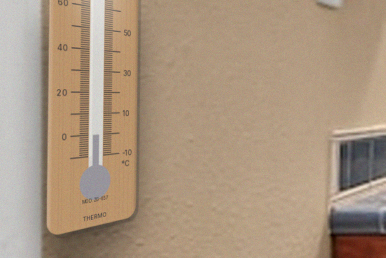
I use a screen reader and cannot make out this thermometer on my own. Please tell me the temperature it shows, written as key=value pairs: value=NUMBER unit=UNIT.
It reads value=0 unit=°C
